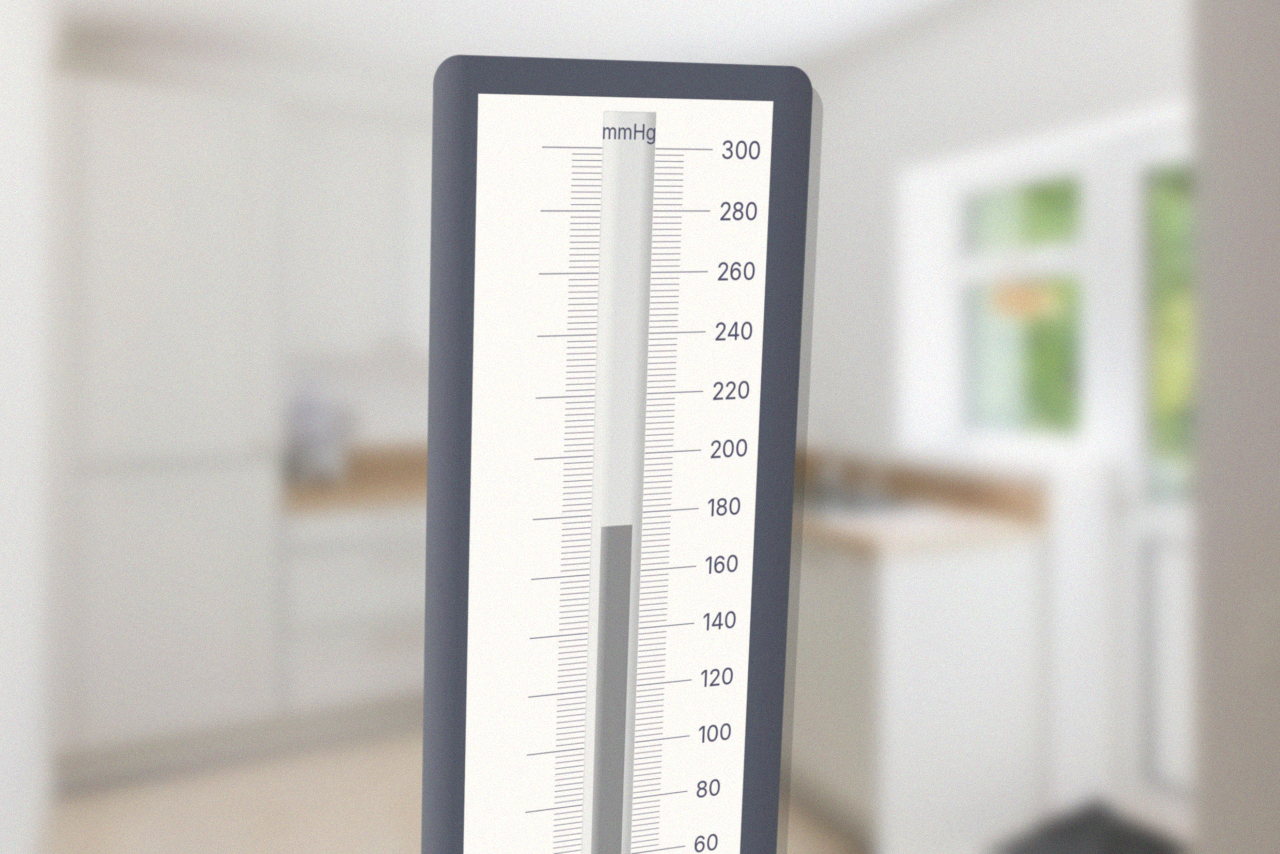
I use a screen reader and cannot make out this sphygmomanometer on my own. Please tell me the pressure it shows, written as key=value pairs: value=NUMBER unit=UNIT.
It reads value=176 unit=mmHg
